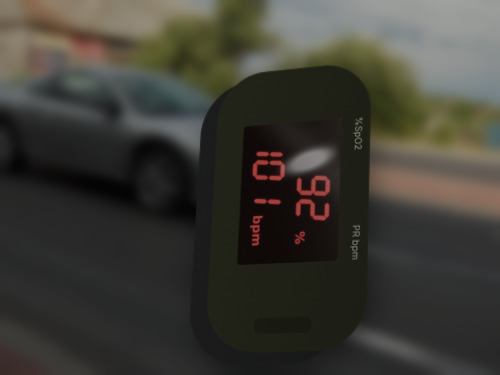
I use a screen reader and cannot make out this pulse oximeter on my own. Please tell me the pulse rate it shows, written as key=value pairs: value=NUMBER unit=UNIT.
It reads value=101 unit=bpm
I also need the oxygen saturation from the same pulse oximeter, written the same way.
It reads value=92 unit=%
